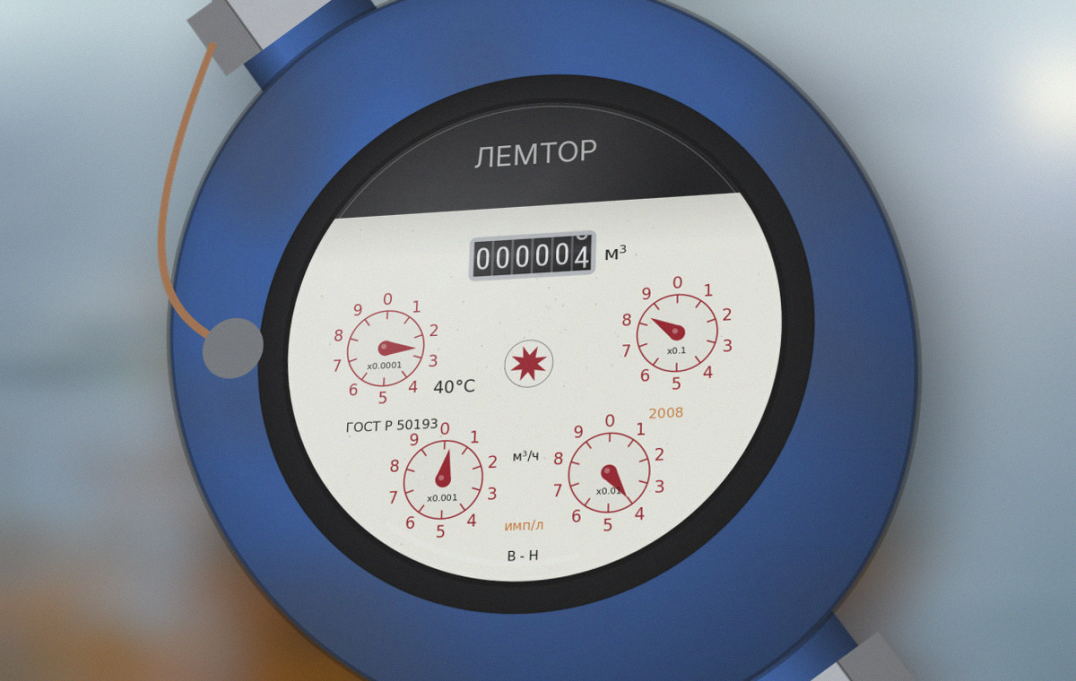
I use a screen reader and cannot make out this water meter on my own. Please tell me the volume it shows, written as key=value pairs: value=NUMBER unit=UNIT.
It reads value=3.8402 unit=m³
